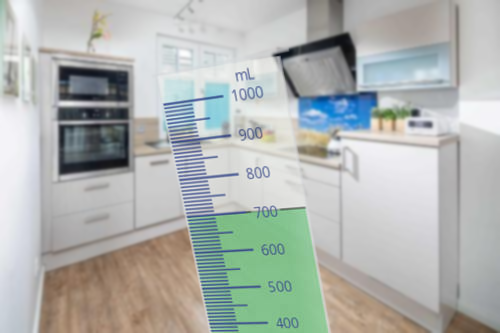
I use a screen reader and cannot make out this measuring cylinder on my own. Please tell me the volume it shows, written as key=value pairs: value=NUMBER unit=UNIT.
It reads value=700 unit=mL
